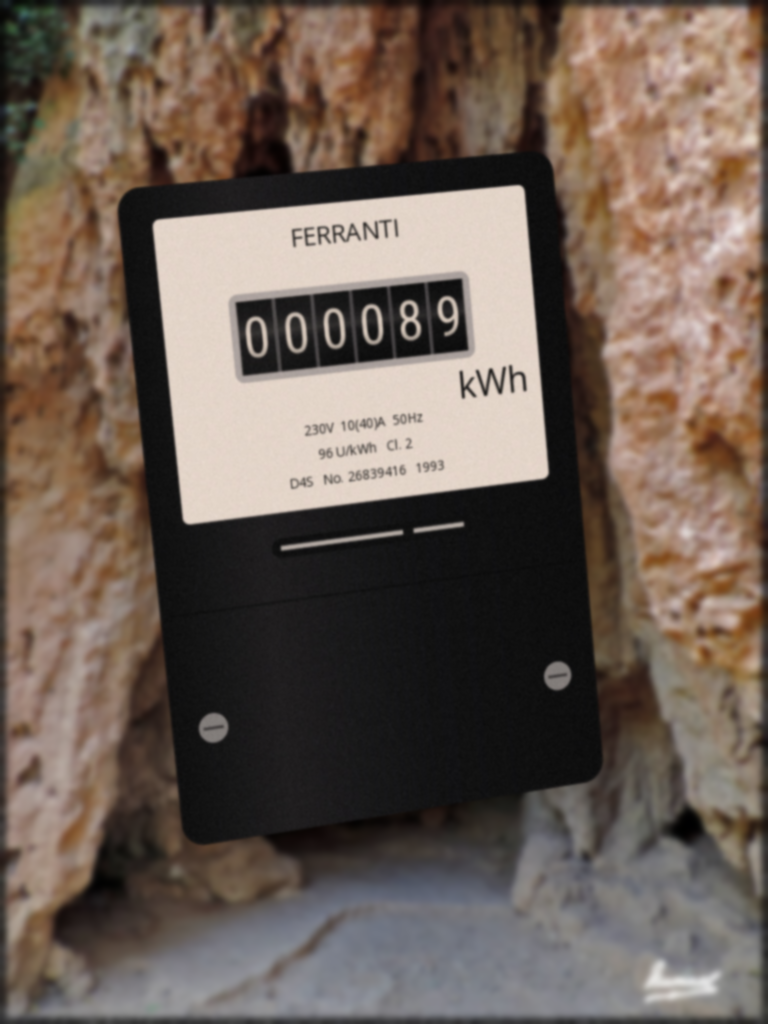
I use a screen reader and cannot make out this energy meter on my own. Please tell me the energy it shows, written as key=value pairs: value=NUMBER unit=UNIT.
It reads value=89 unit=kWh
